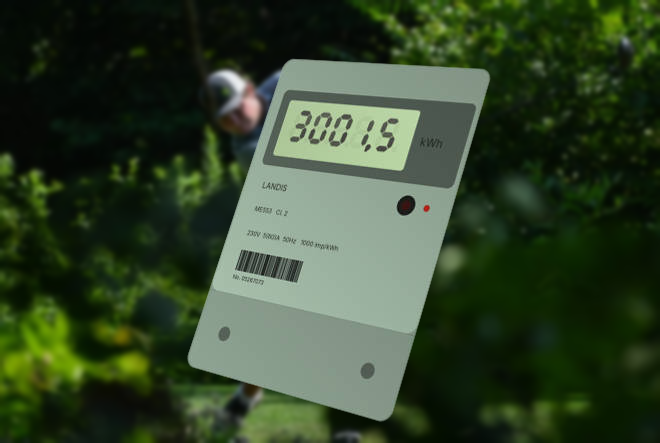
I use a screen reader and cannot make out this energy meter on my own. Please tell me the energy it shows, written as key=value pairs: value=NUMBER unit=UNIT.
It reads value=3001.5 unit=kWh
